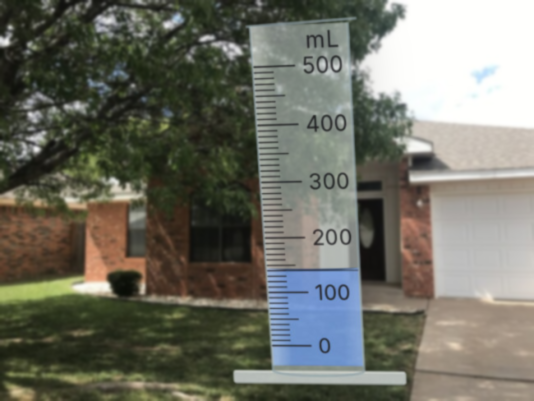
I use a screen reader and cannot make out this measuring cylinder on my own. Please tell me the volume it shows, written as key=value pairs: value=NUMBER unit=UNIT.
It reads value=140 unit=mL
